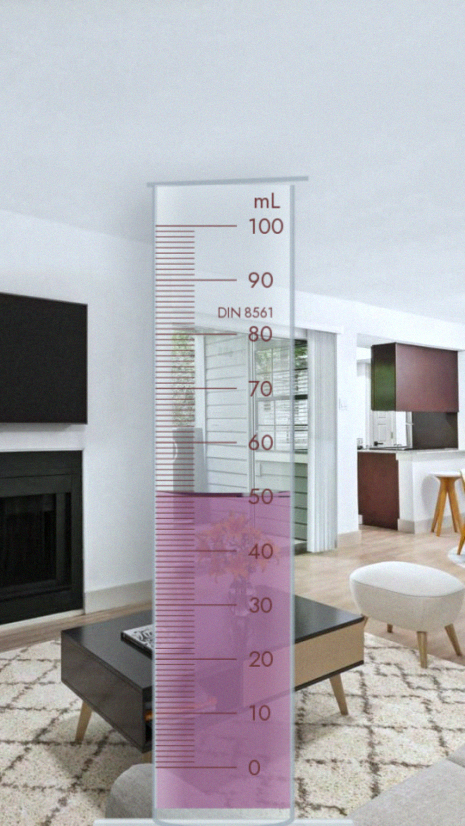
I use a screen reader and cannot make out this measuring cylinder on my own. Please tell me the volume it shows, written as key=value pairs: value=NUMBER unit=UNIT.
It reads value=50 unit=mL
